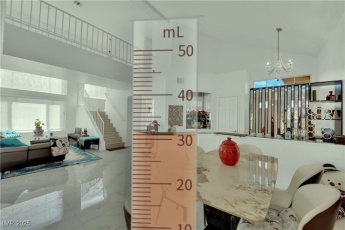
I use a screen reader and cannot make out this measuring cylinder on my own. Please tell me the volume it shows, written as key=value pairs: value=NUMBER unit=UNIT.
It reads value=31 unit=mL
